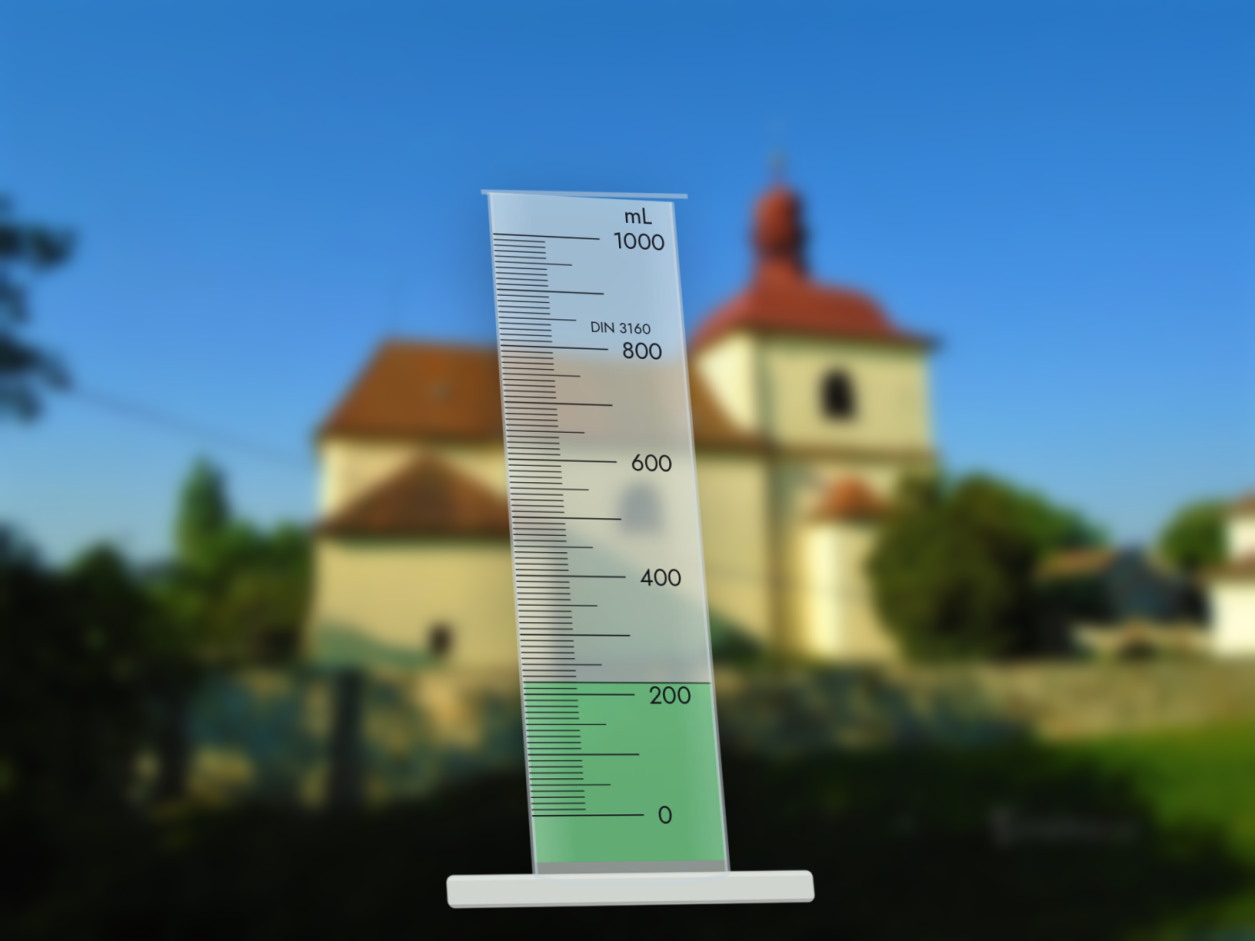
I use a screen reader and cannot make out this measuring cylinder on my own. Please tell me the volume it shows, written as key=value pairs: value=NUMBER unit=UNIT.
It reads value=220 unit=mL
